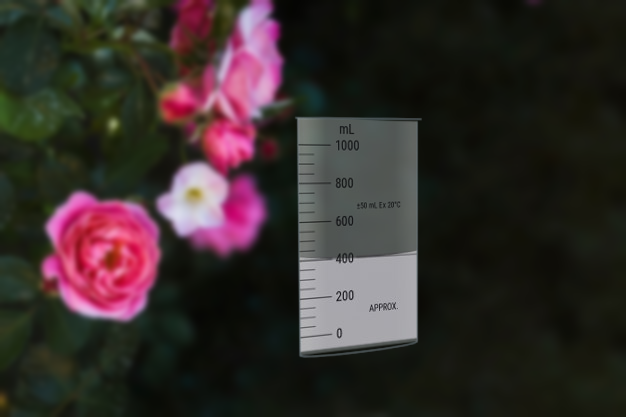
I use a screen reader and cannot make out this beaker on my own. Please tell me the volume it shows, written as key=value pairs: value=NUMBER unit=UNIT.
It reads value=400 unit=mL
